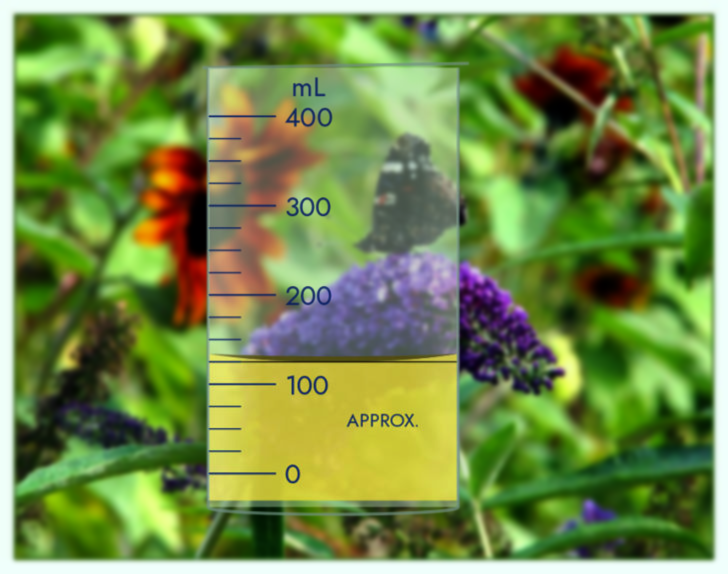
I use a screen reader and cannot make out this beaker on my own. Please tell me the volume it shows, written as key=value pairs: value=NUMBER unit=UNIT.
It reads value=125 unit=mL
